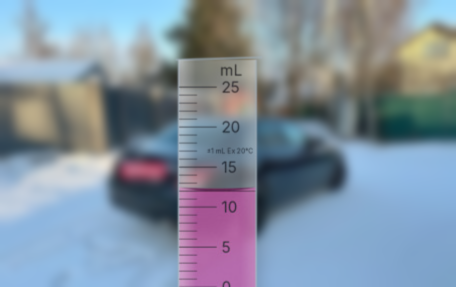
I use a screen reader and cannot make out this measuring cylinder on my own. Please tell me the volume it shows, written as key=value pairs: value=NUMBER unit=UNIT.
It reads value=12 unit=mL
